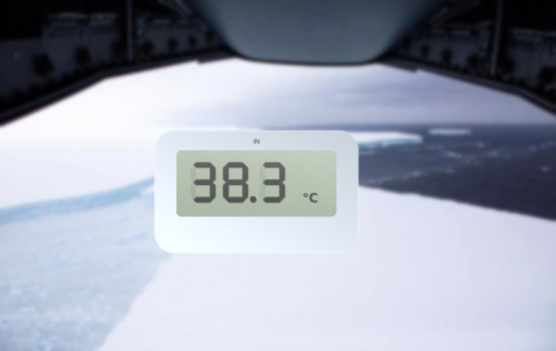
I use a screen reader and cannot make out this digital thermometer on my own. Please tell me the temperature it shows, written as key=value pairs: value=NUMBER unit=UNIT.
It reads value=38.3 unit=°C
